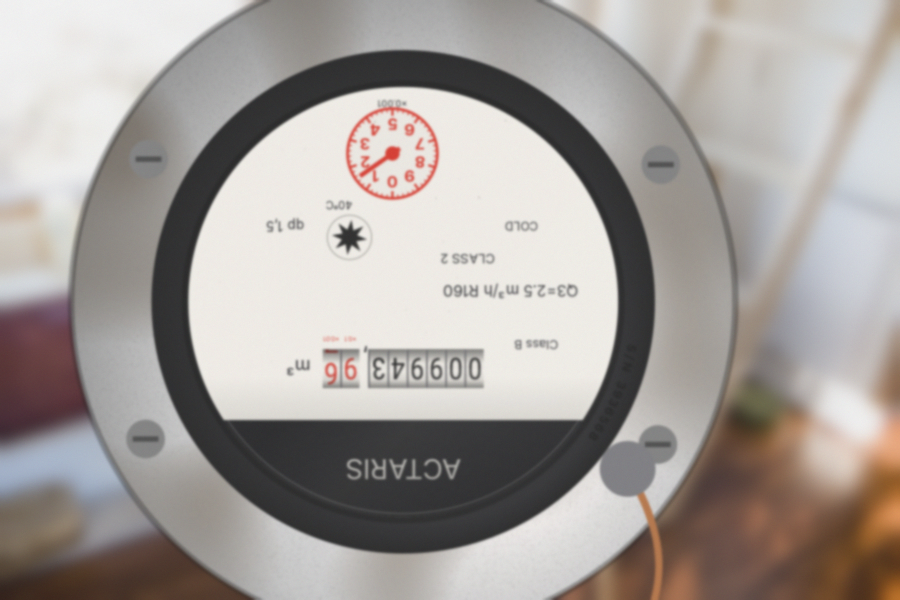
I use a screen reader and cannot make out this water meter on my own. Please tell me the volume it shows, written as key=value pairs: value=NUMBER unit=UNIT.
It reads value=9943.961 unit=m³
